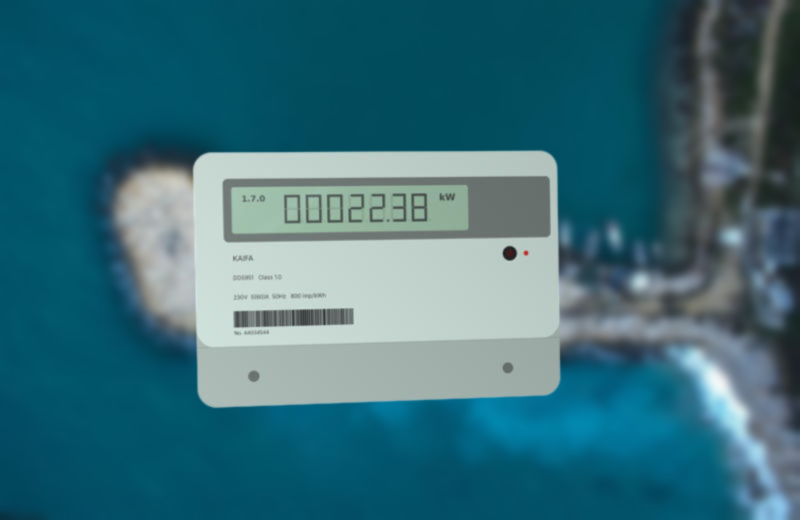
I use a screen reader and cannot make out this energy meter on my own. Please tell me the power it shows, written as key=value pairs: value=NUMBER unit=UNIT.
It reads value=22.38 unit=kW
